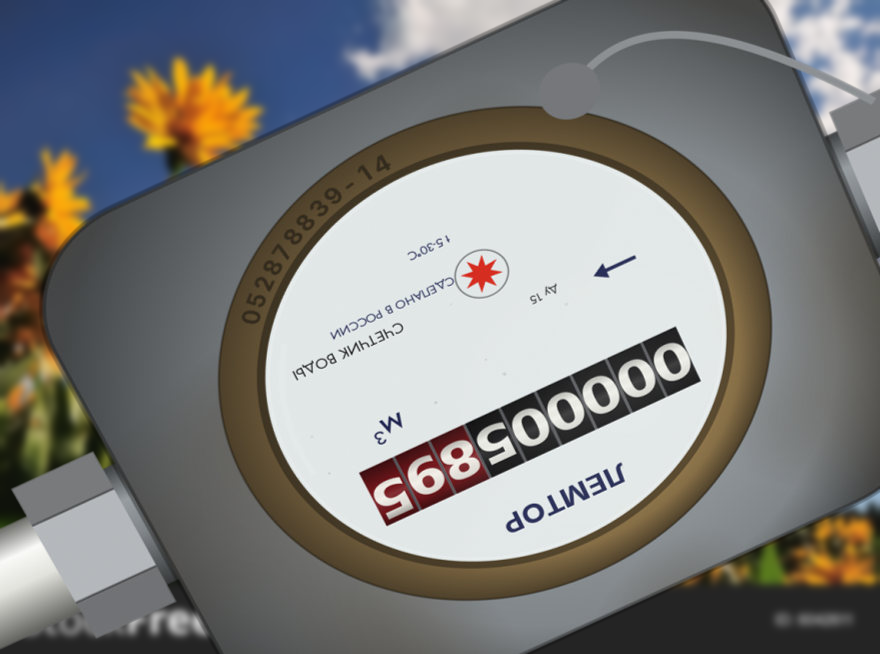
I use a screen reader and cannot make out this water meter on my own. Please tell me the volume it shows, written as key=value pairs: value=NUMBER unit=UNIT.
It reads value=5.895 unit=m³
